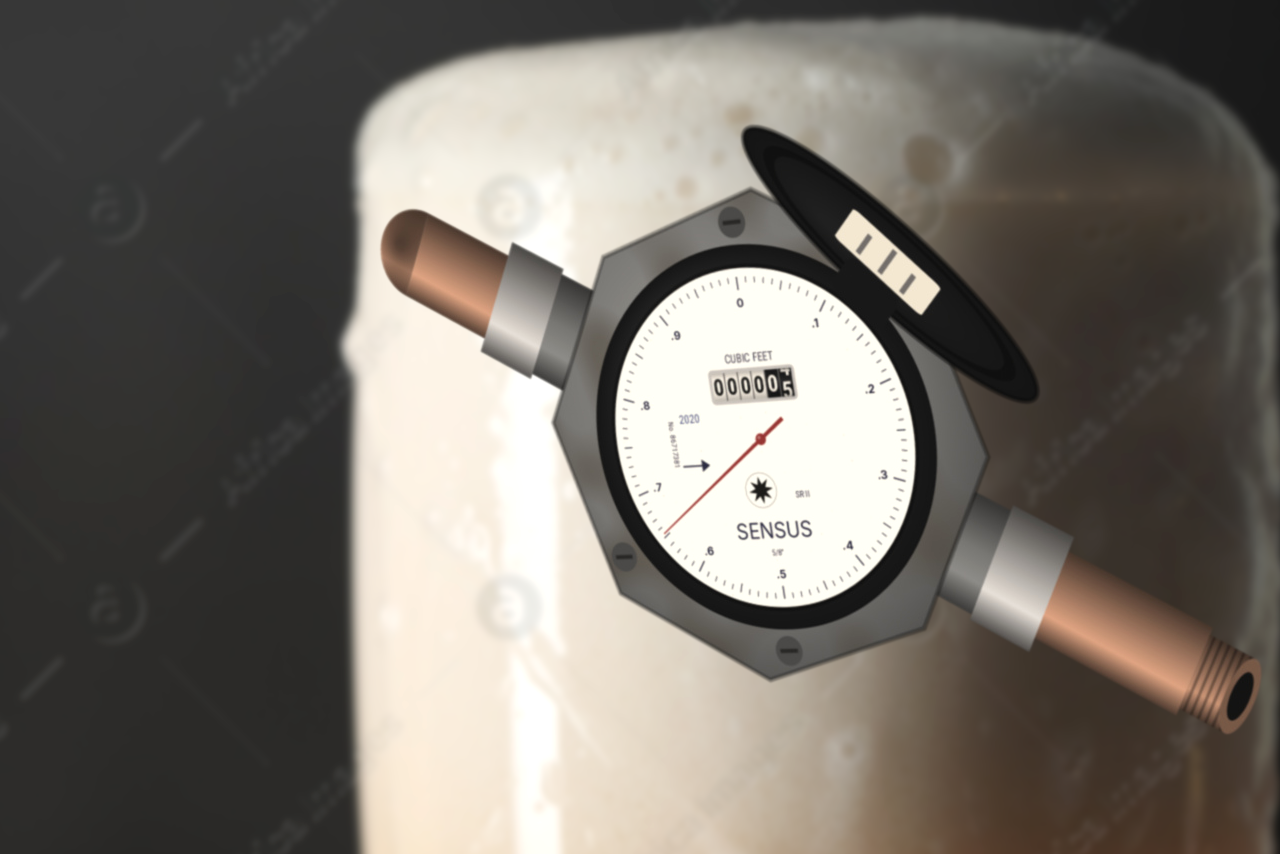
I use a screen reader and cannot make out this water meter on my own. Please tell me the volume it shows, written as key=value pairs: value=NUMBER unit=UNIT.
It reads value=4.65 unit=ft³
